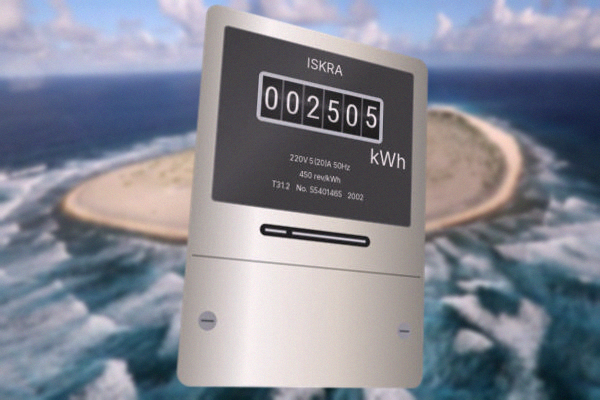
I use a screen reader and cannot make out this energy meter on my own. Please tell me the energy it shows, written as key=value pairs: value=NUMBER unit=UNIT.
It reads value=2505 unit=kWh
